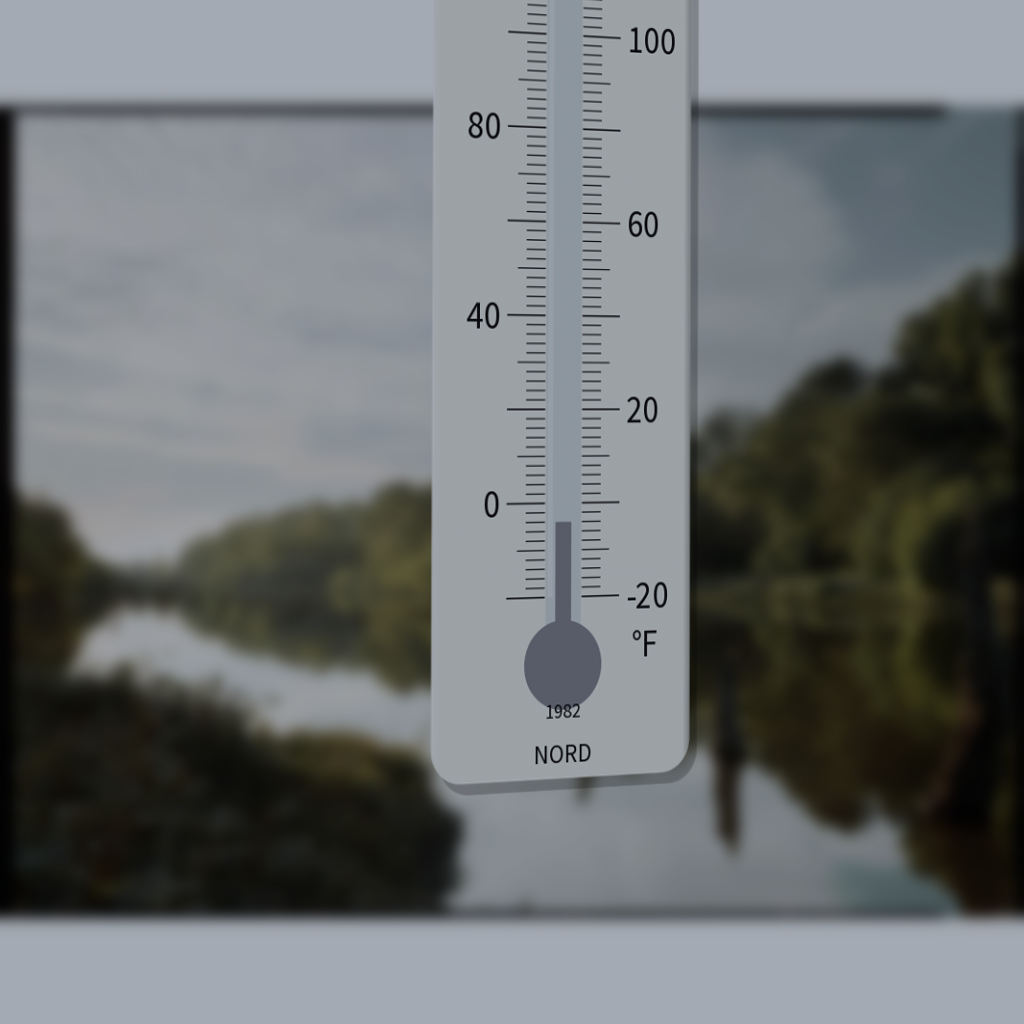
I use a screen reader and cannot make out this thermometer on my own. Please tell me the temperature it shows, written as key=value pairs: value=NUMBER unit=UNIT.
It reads value=-4 unit=°F
